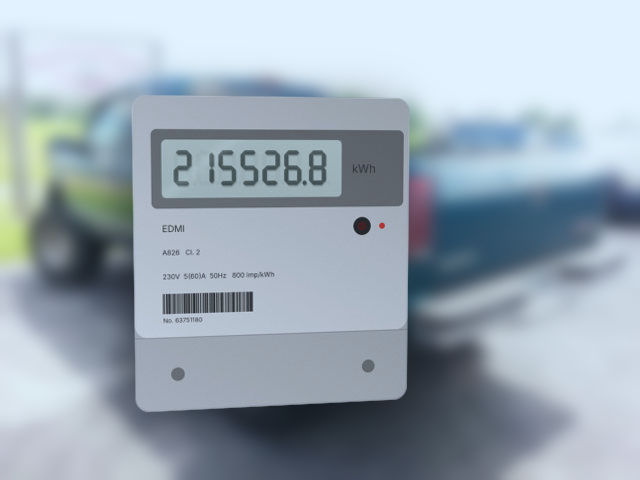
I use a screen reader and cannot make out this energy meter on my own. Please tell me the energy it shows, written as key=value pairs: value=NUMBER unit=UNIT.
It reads value=215526.8 unit=kWh
